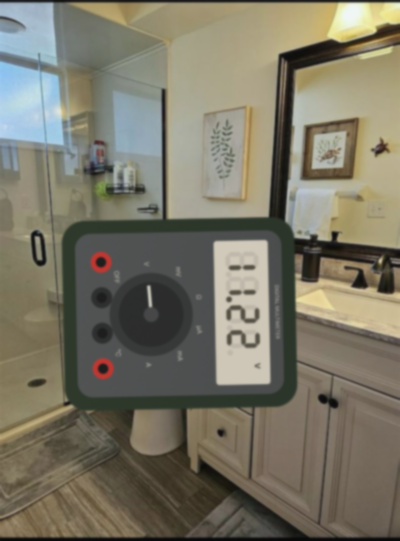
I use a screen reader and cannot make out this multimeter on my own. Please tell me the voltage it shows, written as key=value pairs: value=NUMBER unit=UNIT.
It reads value=11.22 unit=V
